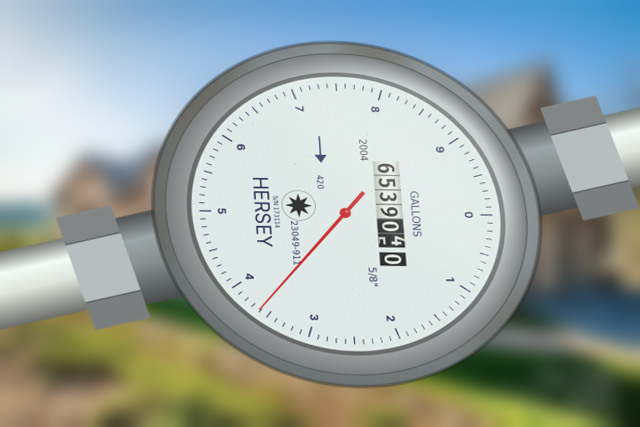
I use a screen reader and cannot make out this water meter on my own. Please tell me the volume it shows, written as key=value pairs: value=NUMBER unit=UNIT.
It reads value=6539043.6 unit=gal
